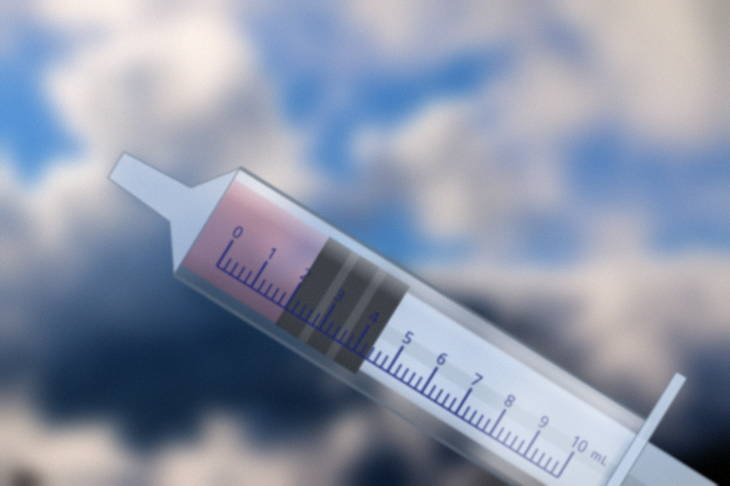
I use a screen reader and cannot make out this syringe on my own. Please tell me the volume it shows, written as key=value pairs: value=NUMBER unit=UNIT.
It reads value=2 unit=mL
